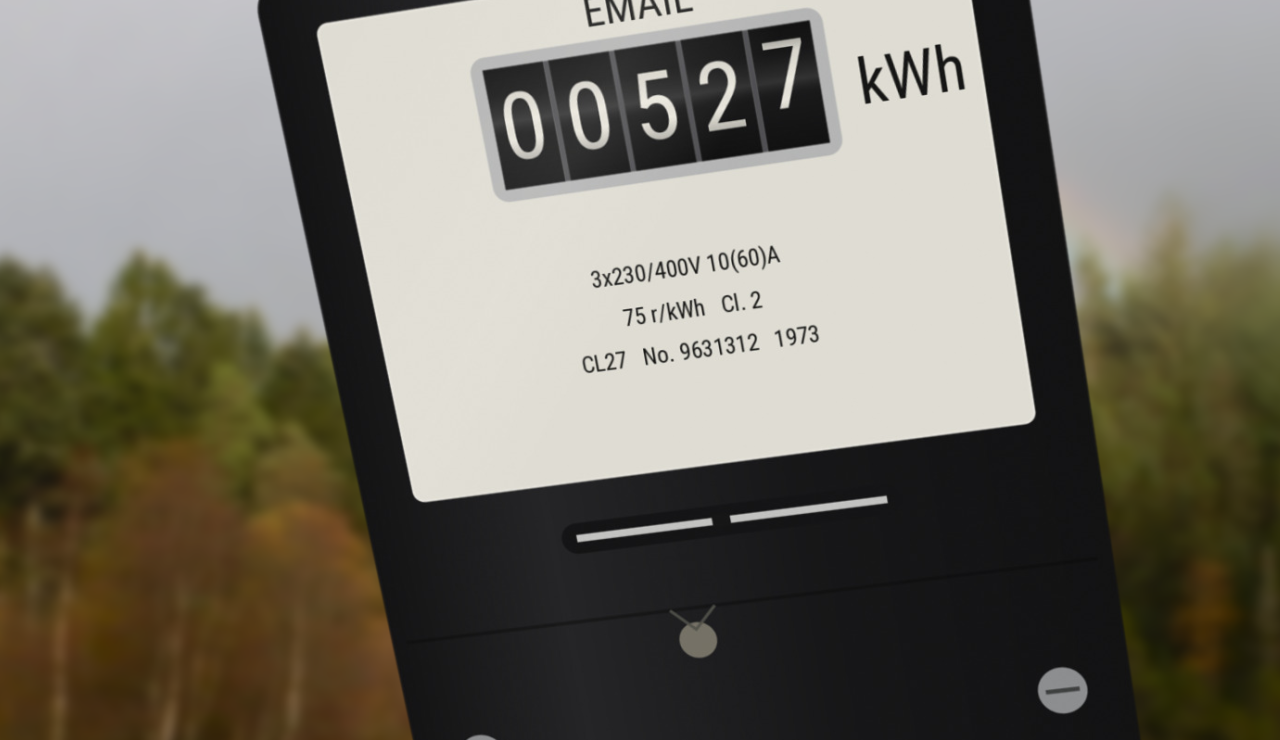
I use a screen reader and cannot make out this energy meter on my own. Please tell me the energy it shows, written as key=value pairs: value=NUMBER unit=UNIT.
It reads value=527 unit=kWh
